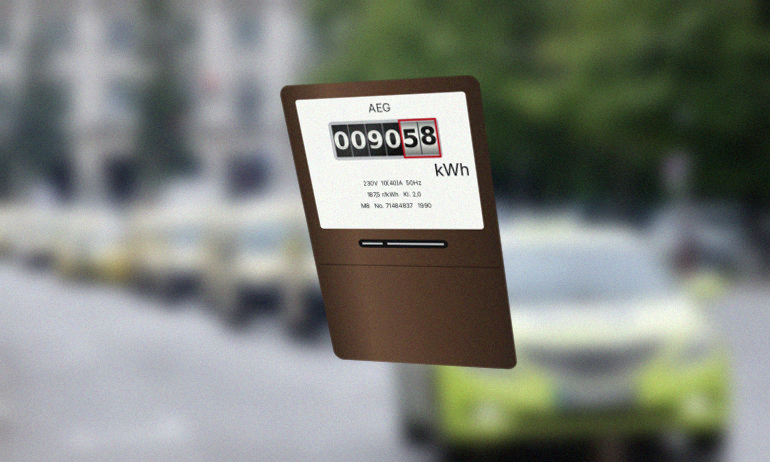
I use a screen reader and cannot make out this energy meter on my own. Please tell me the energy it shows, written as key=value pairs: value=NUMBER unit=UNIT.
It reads value=90.58 unit=kWh
